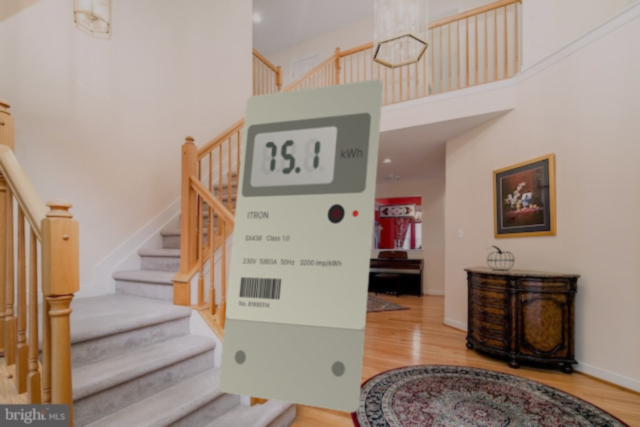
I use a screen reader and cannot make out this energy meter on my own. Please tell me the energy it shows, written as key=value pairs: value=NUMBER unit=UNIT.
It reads value=75.1 unit=kWh
